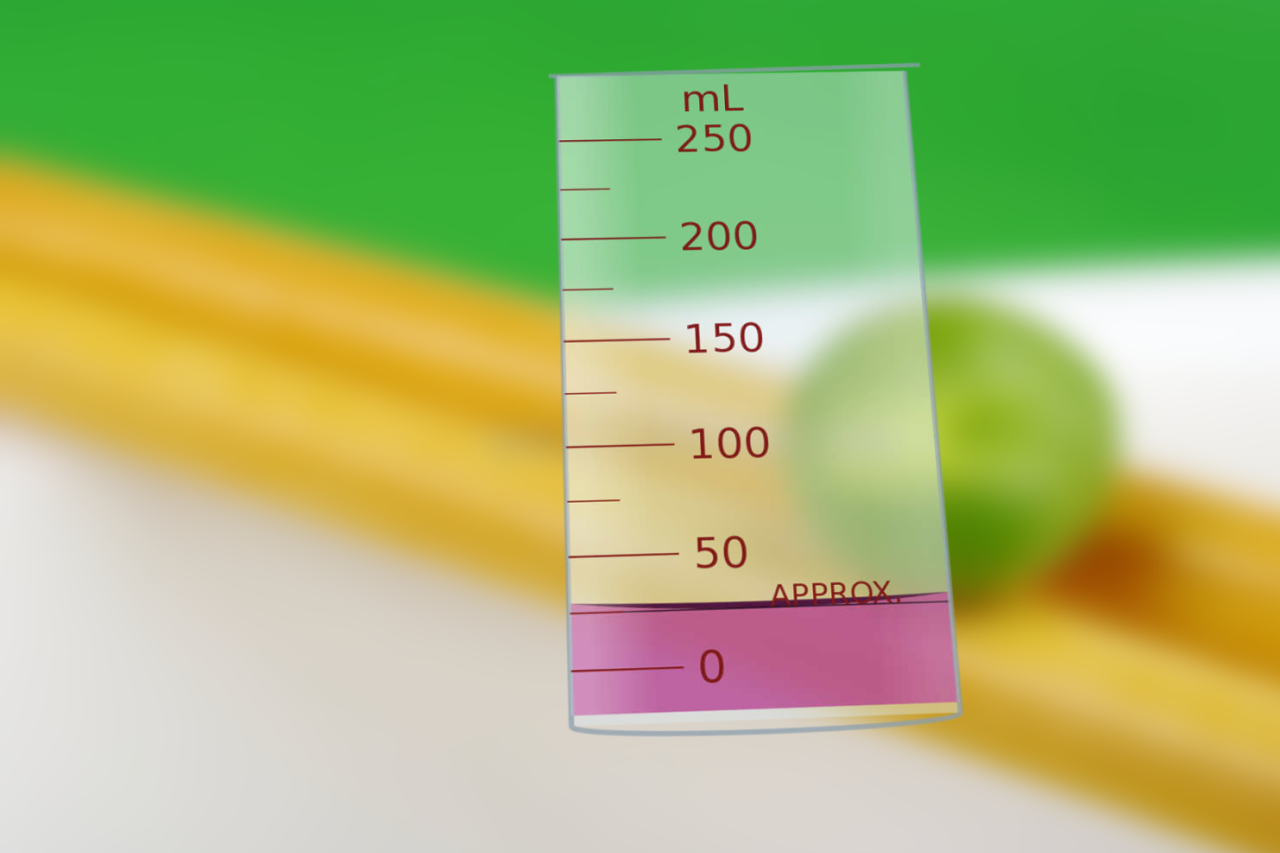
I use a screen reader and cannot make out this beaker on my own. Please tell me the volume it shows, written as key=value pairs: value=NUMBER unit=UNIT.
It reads value=25 unit=mL
